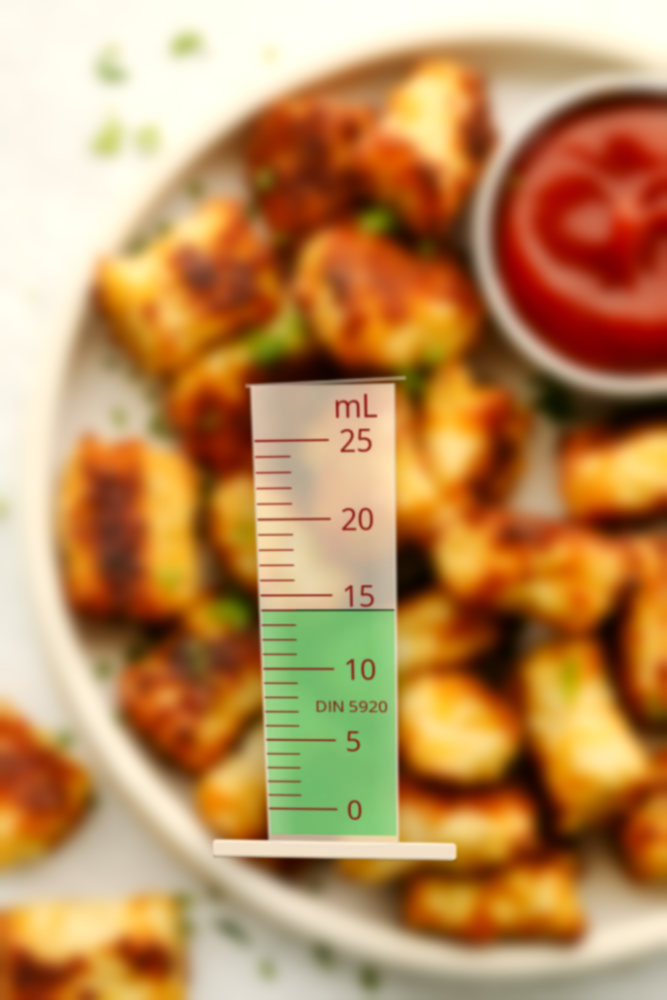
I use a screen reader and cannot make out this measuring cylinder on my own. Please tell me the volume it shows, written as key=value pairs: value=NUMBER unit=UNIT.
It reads value=14 unit=mL
